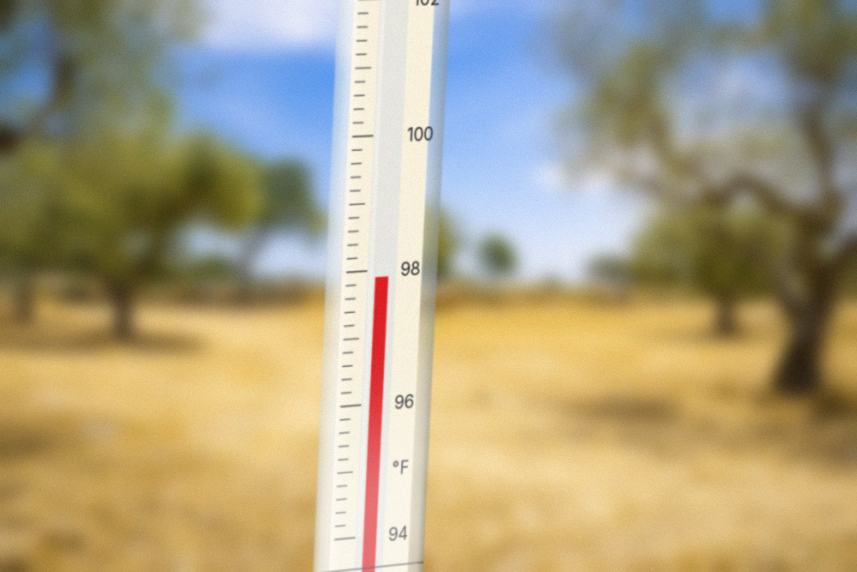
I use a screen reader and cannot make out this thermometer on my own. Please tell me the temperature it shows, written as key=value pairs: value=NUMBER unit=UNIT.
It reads value=97.9 unit=°F
